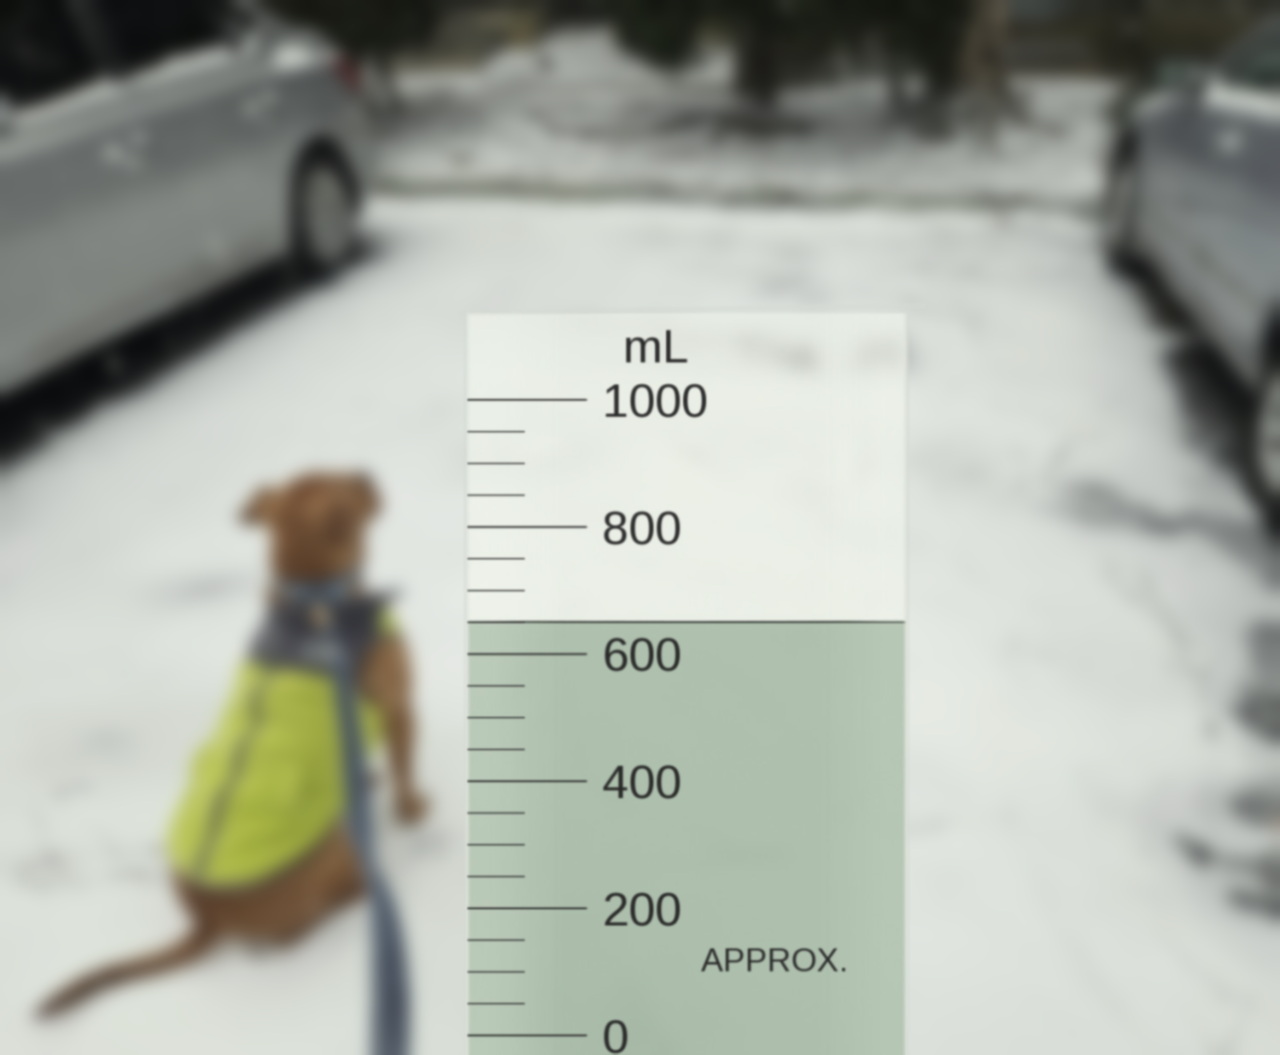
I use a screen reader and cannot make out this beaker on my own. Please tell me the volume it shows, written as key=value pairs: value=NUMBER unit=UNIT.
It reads value=650 unit=mL
